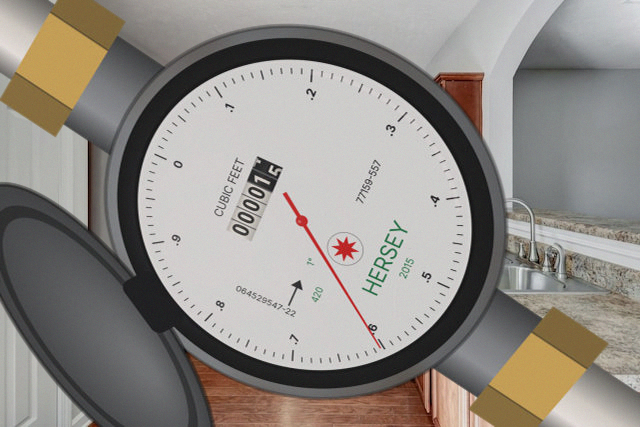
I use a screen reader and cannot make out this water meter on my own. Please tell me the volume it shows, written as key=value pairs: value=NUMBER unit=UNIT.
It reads value=14.60 unit=ft³
